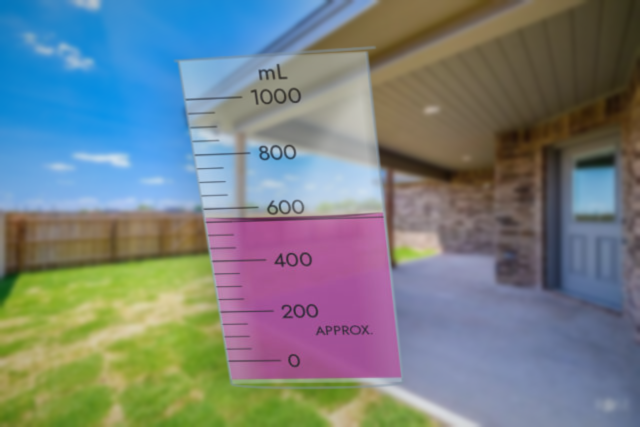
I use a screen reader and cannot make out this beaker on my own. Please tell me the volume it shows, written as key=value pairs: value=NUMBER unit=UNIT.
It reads value=550 unit=mL
